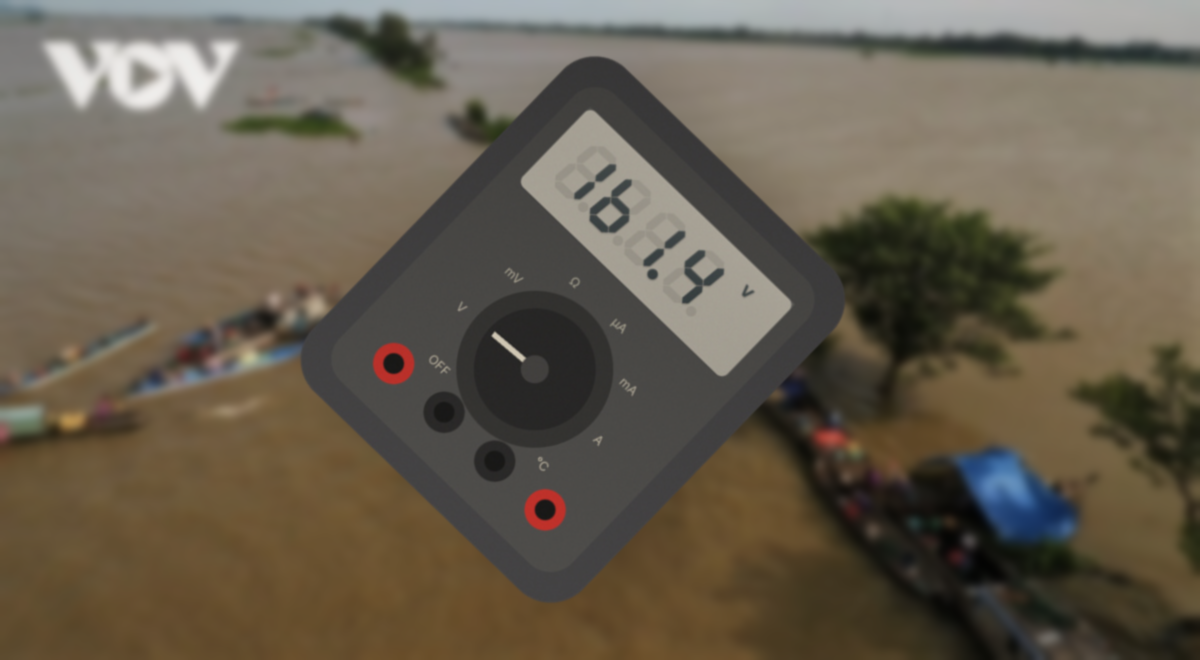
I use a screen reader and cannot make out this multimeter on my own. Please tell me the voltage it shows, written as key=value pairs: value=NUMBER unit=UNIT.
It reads value=161.4 unit=V
